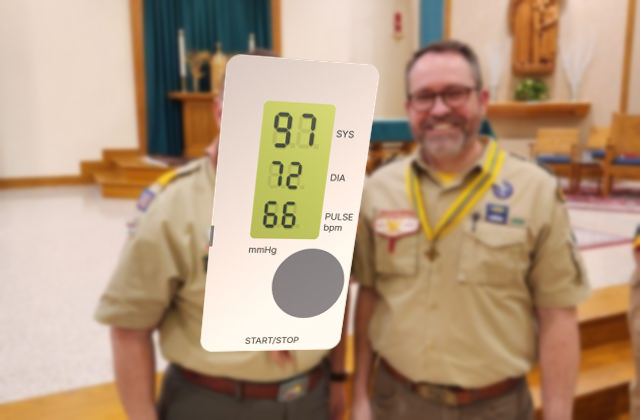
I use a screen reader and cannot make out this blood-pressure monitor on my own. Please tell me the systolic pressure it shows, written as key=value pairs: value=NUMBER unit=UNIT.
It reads value=97 unit=mmHg
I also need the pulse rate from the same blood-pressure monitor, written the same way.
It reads value=66 unit=bpm
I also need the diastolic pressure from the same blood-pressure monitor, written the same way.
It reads value=72 unit=mmHg
